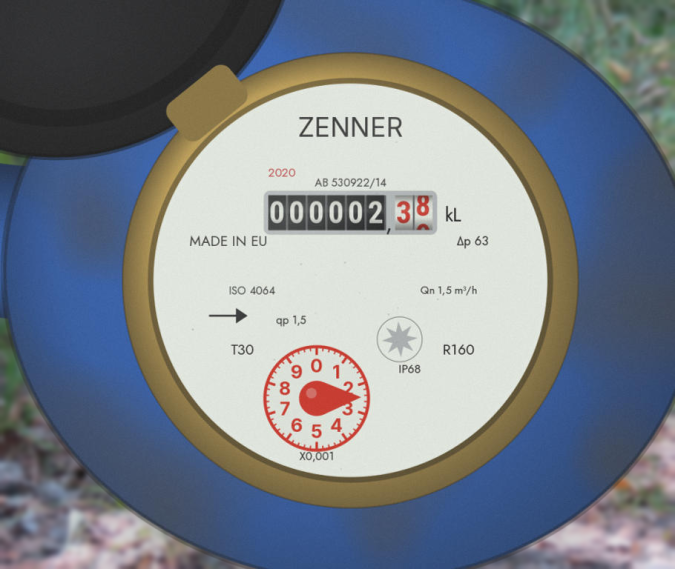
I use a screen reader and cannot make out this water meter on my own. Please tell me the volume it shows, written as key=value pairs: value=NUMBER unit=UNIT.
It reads value=2.382 unit=kL
